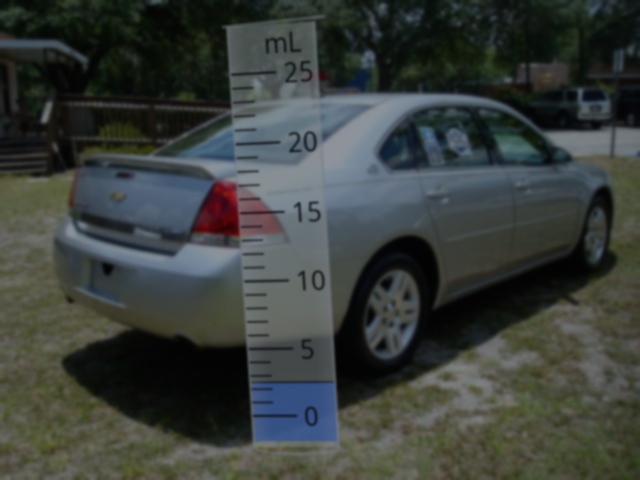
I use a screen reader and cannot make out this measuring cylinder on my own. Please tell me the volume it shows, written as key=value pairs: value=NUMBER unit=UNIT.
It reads value=2.5 unit=mL
